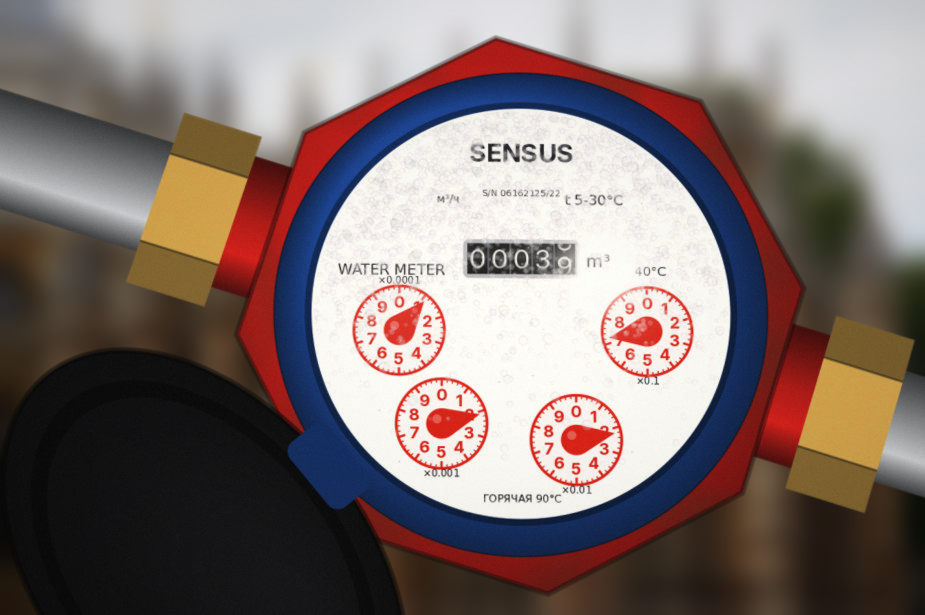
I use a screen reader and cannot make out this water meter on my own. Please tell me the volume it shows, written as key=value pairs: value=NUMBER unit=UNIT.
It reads value=38.7221 unit=m³
